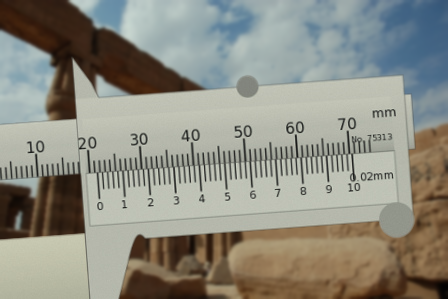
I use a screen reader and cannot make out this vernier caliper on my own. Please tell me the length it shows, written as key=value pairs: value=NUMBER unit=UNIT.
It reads value=21.5 unit=mm
